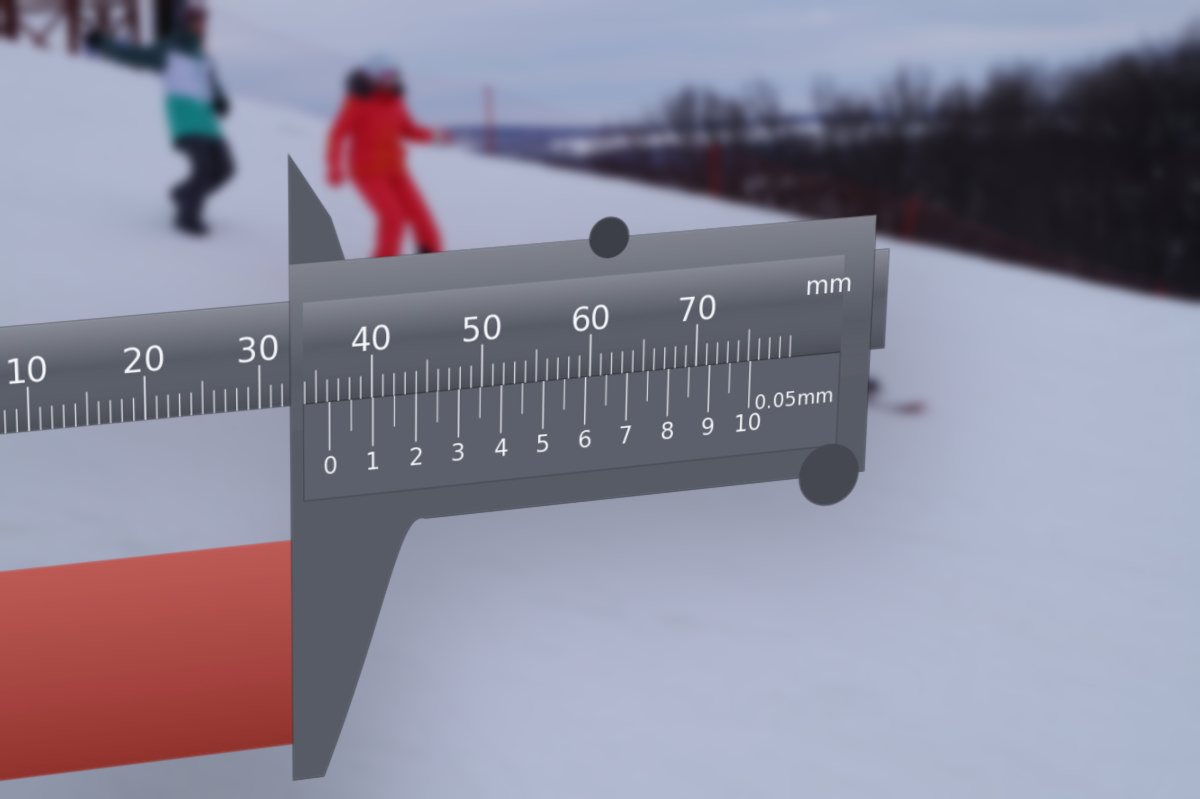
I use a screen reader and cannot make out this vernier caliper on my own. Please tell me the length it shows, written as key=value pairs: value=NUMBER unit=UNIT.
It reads value=36.2 unit=mm
